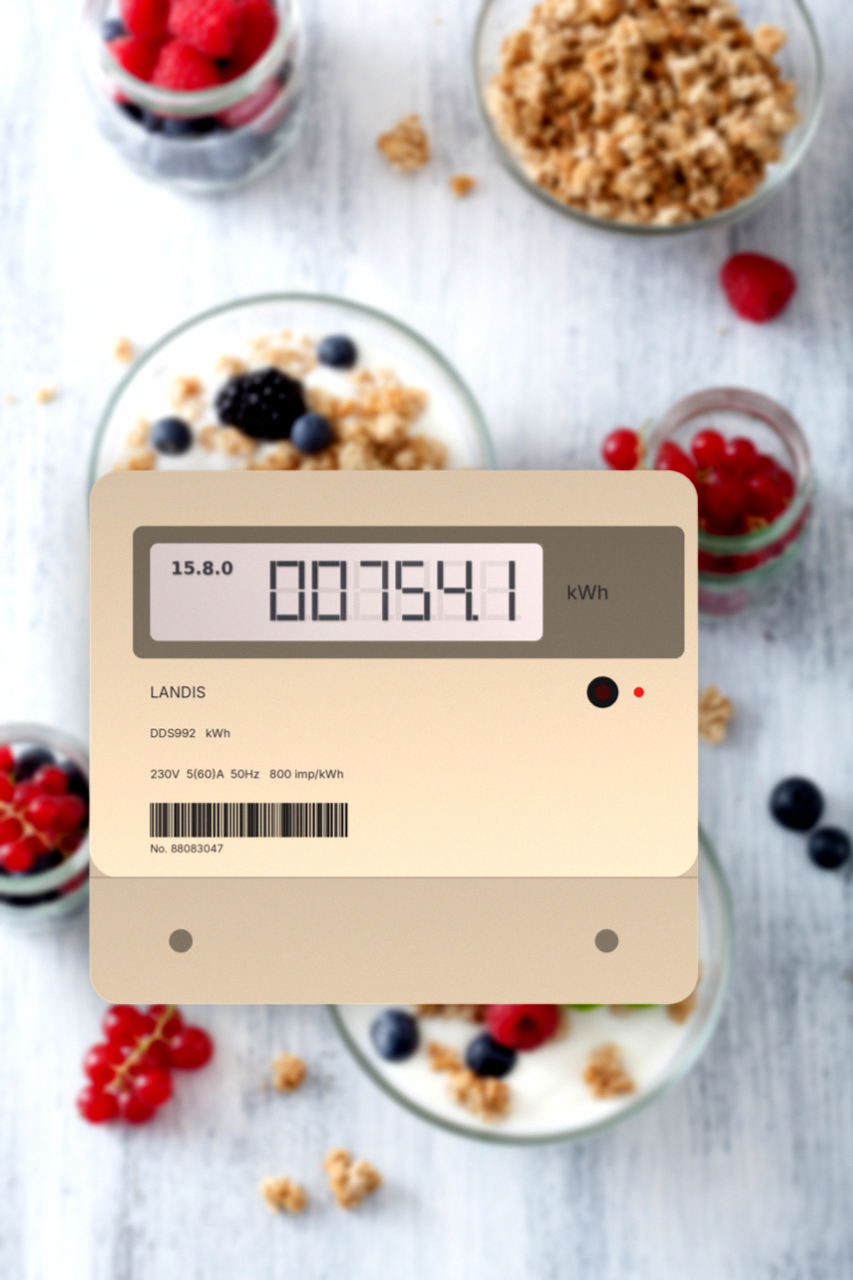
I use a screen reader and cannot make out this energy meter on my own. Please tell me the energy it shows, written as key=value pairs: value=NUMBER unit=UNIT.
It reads value=754.1 unit=kWh
